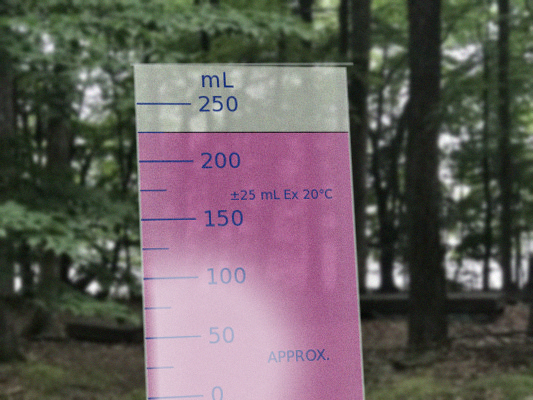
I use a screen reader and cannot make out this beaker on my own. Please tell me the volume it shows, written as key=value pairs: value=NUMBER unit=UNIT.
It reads value=225 unit=mL
